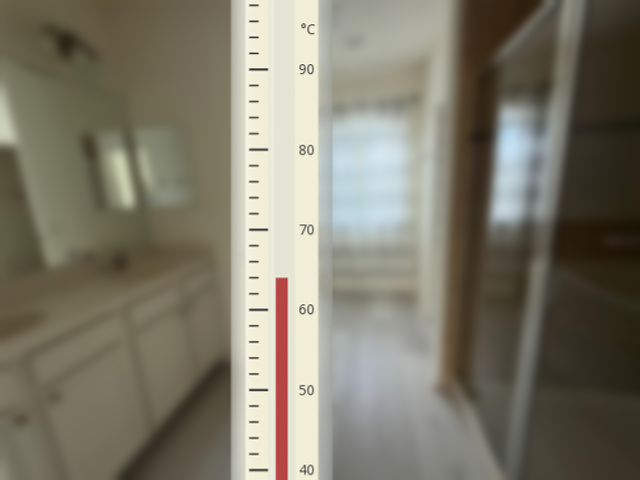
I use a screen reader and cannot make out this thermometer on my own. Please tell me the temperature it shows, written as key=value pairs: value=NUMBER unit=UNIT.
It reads value=64 unit=°C
